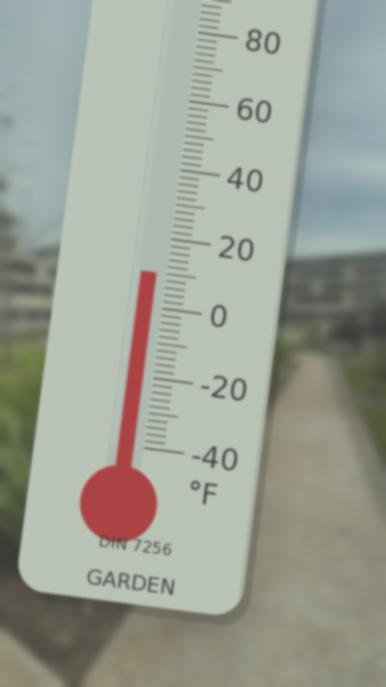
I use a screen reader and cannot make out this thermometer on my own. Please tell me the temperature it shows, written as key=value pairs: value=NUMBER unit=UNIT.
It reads value=10 unit=°F
